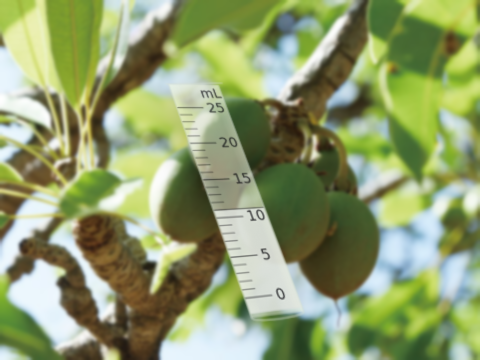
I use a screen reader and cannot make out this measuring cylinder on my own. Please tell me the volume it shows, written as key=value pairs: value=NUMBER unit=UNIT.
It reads value=11 unit=mL
